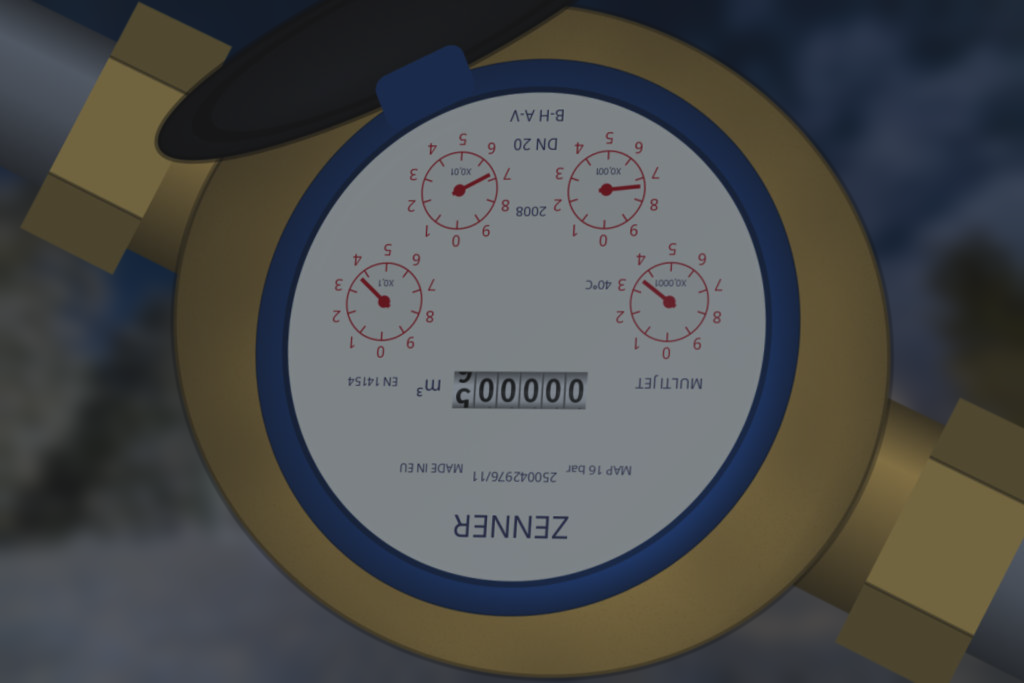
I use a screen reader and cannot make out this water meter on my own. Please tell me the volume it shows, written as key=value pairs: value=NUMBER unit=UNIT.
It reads value=5.3673 unit=m³
